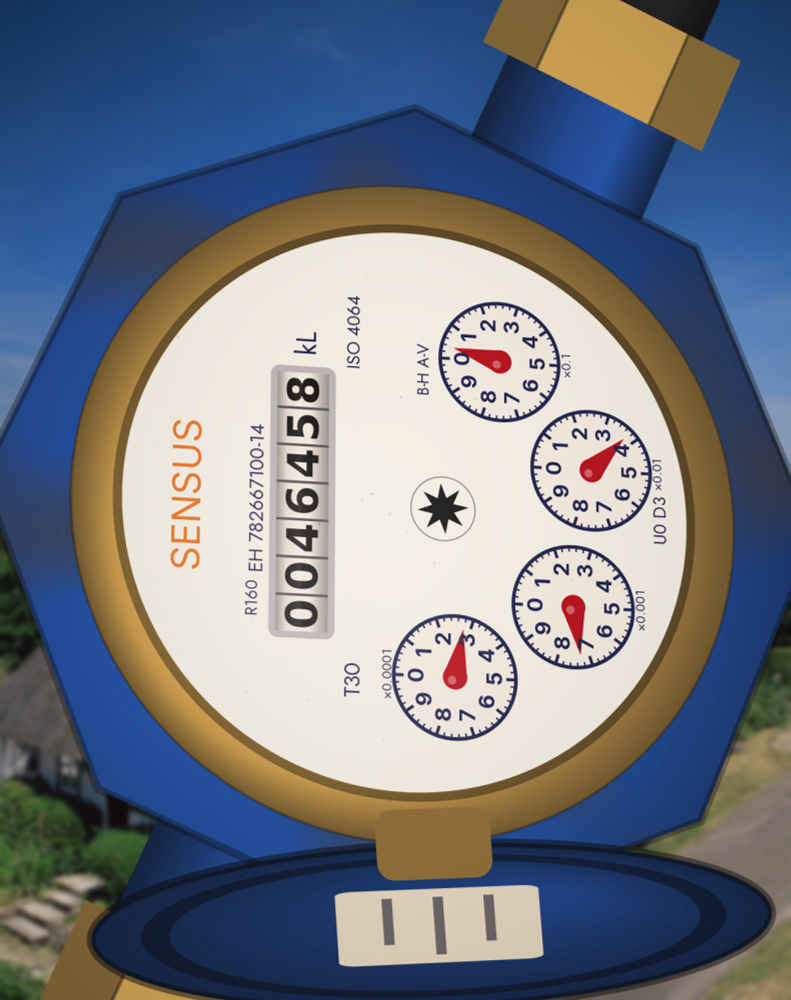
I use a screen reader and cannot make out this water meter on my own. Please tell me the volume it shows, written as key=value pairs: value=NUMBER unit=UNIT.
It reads value=46458.0372 unit=kL
